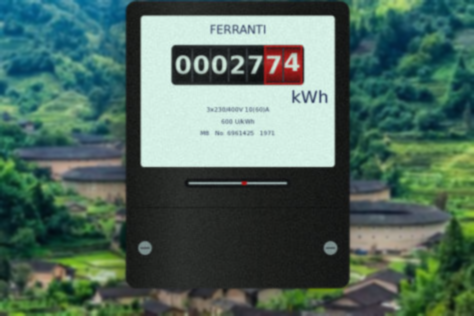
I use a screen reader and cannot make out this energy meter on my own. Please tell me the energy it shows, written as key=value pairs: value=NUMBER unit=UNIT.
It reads value=27.74 unit=kWh
